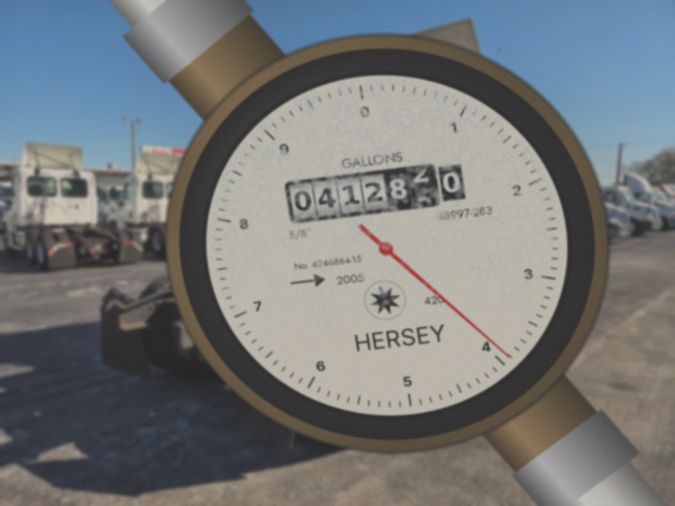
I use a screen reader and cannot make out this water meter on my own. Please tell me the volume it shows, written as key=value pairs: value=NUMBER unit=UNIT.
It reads value=412823.9 unit=gal
